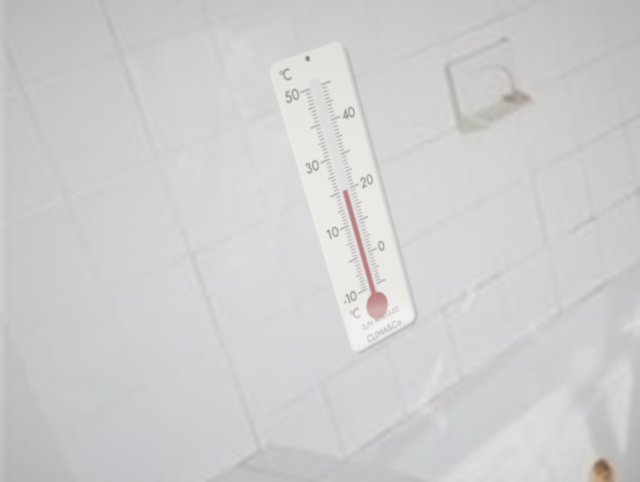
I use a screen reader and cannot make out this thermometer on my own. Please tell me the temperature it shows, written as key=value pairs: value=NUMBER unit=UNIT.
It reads value=20 unit=°C
